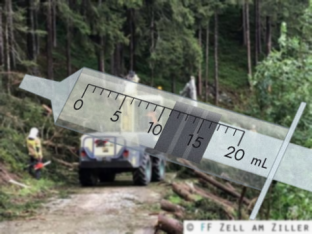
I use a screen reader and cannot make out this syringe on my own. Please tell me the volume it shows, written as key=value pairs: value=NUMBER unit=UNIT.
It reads value=11 unit=mL
